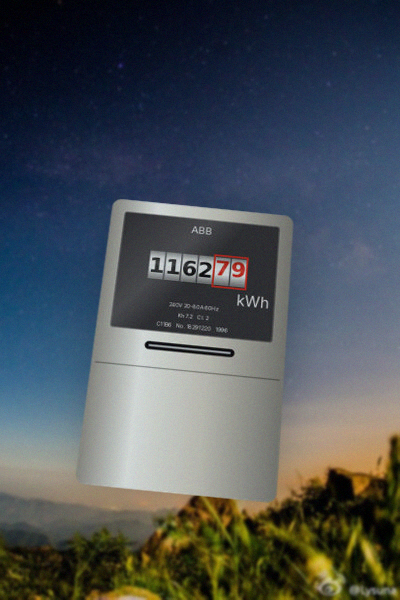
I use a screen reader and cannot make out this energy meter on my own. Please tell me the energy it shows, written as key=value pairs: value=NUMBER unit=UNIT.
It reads value=1162.79 unit=kWh
